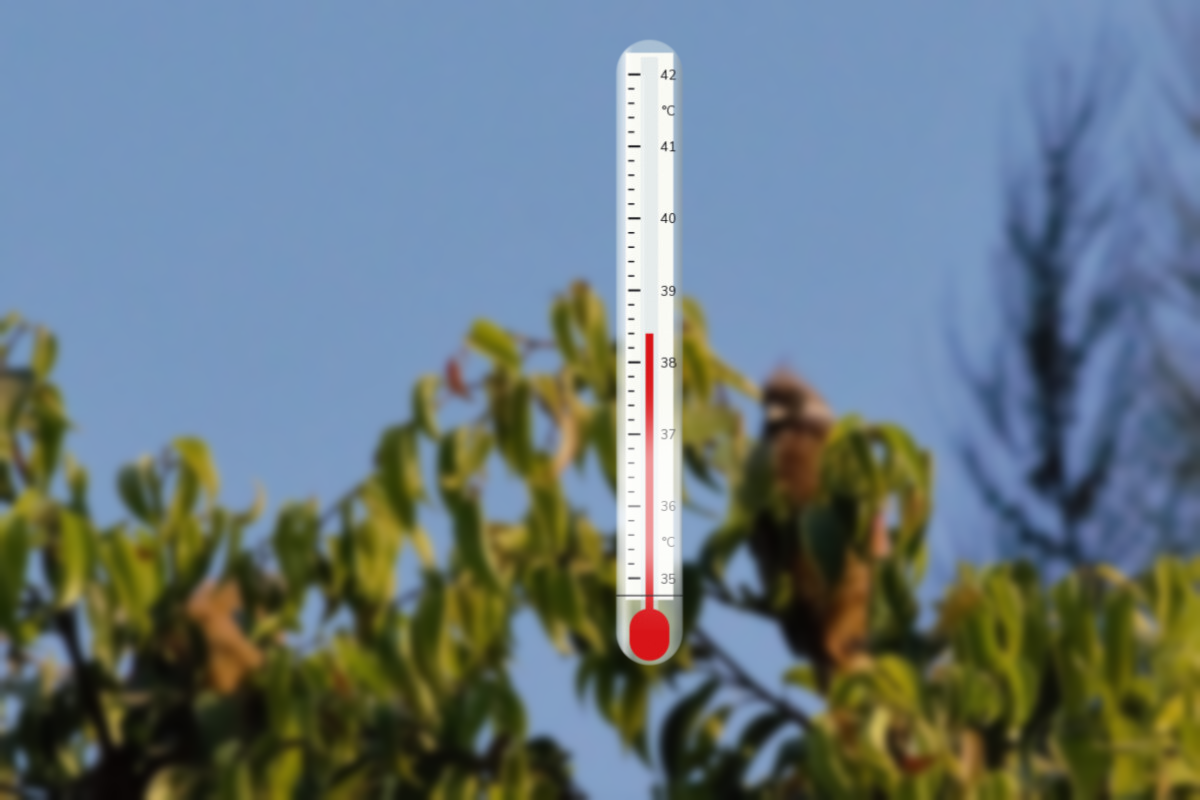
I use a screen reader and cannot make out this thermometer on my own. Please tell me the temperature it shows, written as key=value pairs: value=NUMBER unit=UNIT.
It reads value=38.4 unit=°C
